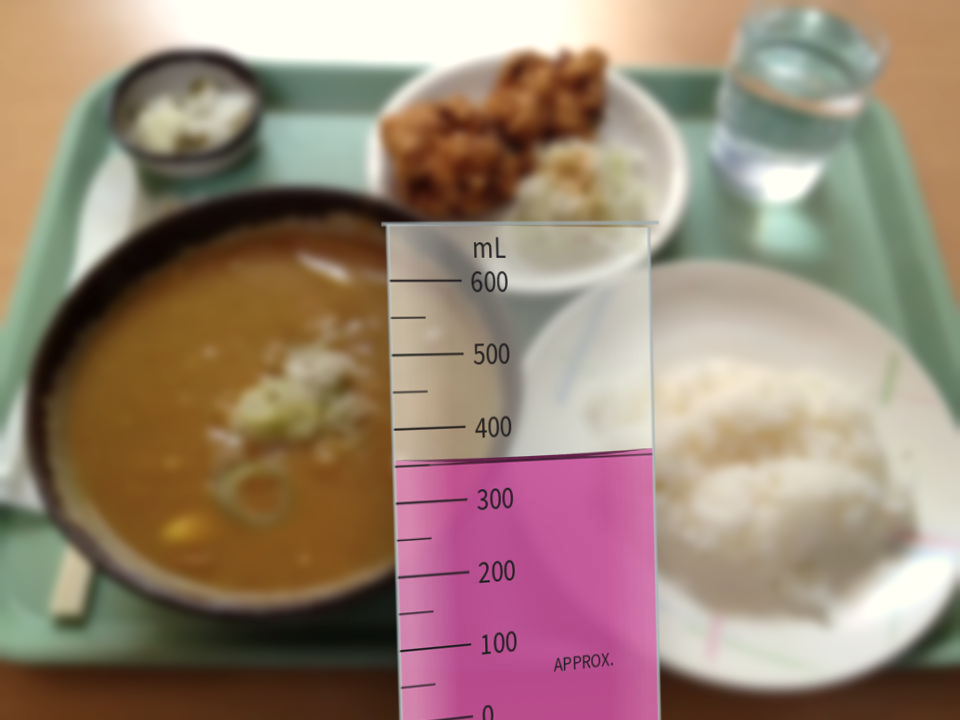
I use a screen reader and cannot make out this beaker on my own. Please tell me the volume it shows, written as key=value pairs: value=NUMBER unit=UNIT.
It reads value=350 unit=mL
